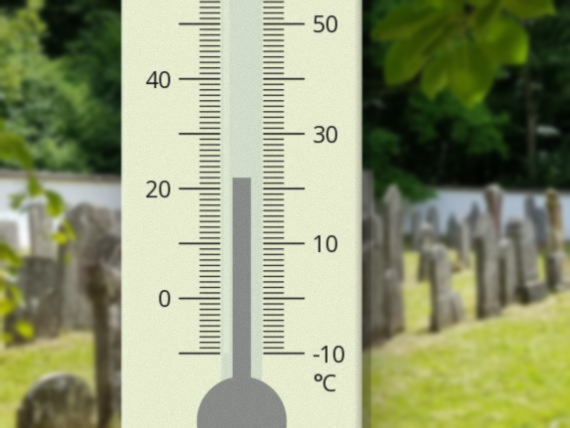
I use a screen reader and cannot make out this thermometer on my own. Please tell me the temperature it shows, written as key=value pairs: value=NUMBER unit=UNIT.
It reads value=22 unit=°C
